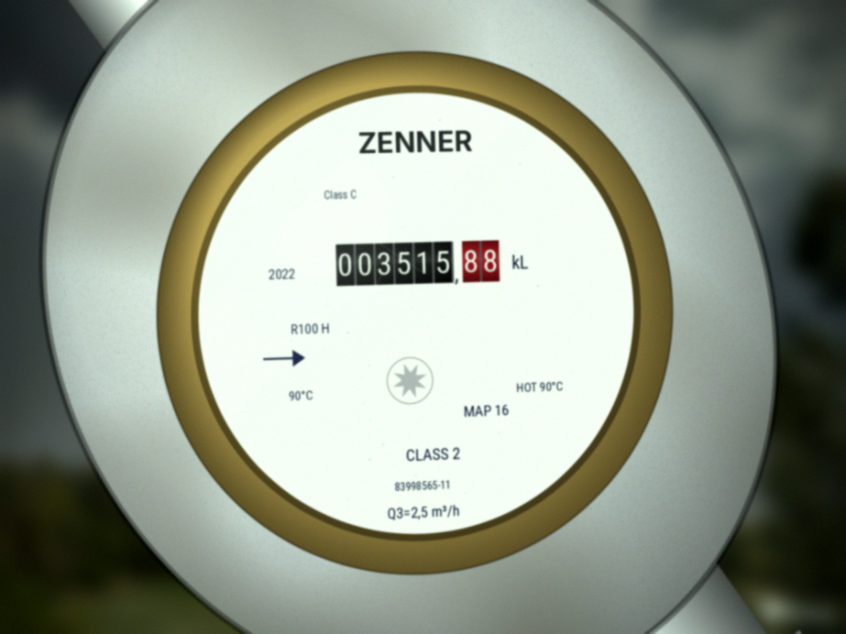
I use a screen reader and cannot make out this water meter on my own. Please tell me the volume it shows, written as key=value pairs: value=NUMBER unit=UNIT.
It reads value=3515.88 unit=kL
